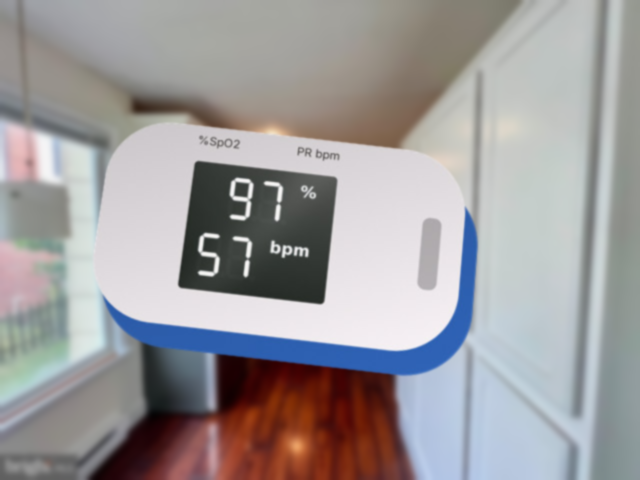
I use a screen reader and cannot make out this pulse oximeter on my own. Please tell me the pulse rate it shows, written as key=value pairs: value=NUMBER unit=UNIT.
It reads value=57 unit=bpm
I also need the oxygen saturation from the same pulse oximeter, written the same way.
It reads value=97 unit=%
